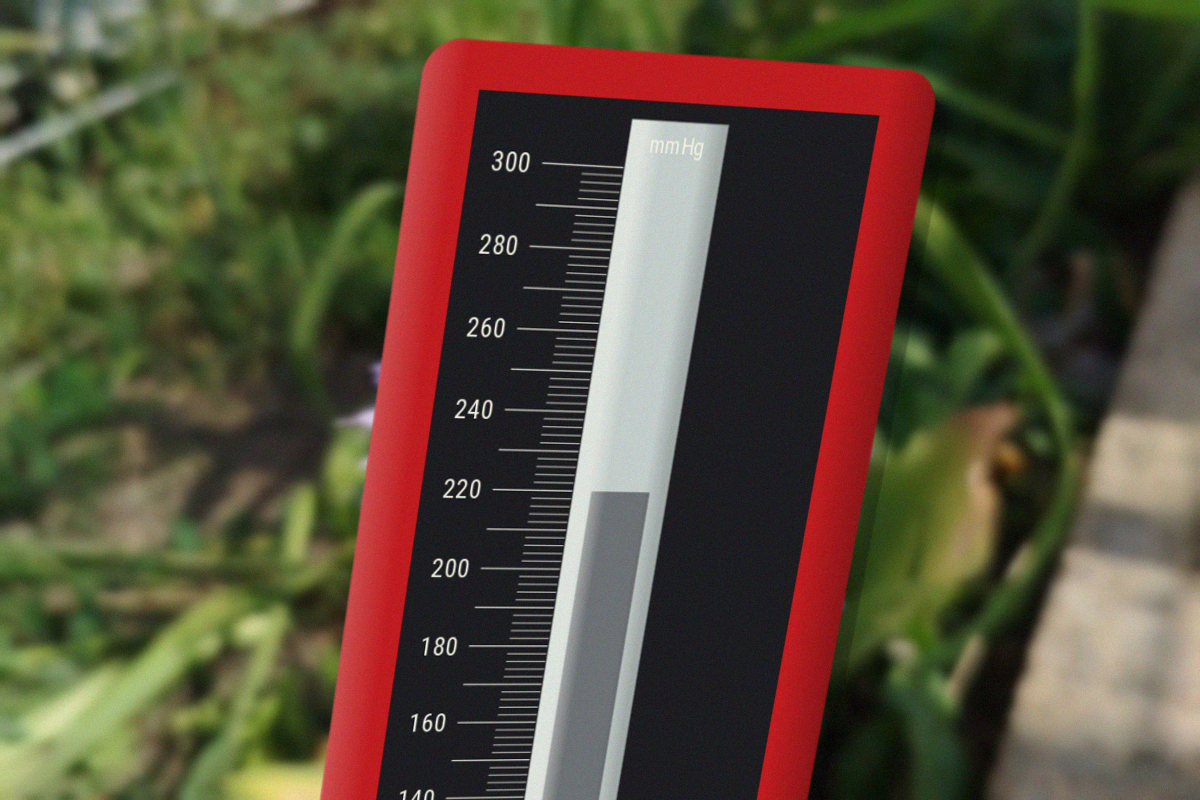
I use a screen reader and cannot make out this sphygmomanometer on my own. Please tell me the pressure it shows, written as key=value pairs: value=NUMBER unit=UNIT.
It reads value=220 unit=mmHg
